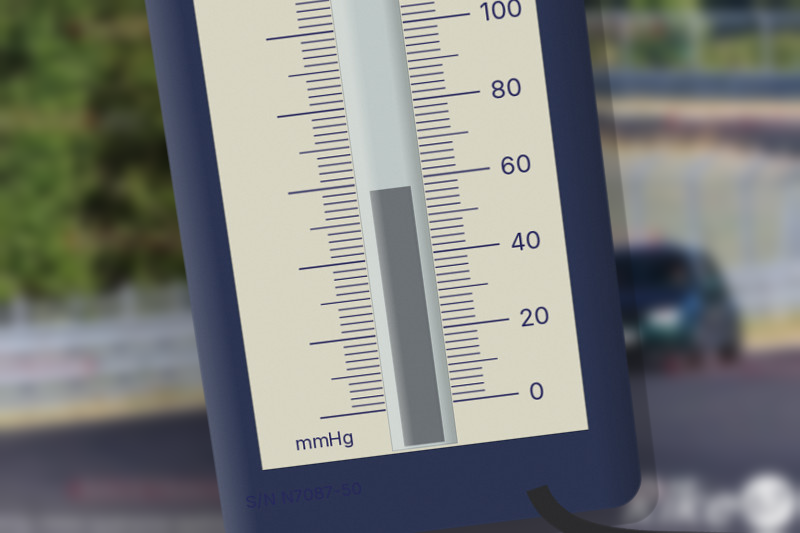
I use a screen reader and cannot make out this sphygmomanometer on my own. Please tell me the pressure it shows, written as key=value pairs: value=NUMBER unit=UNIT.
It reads value=58 unit=mmHg
